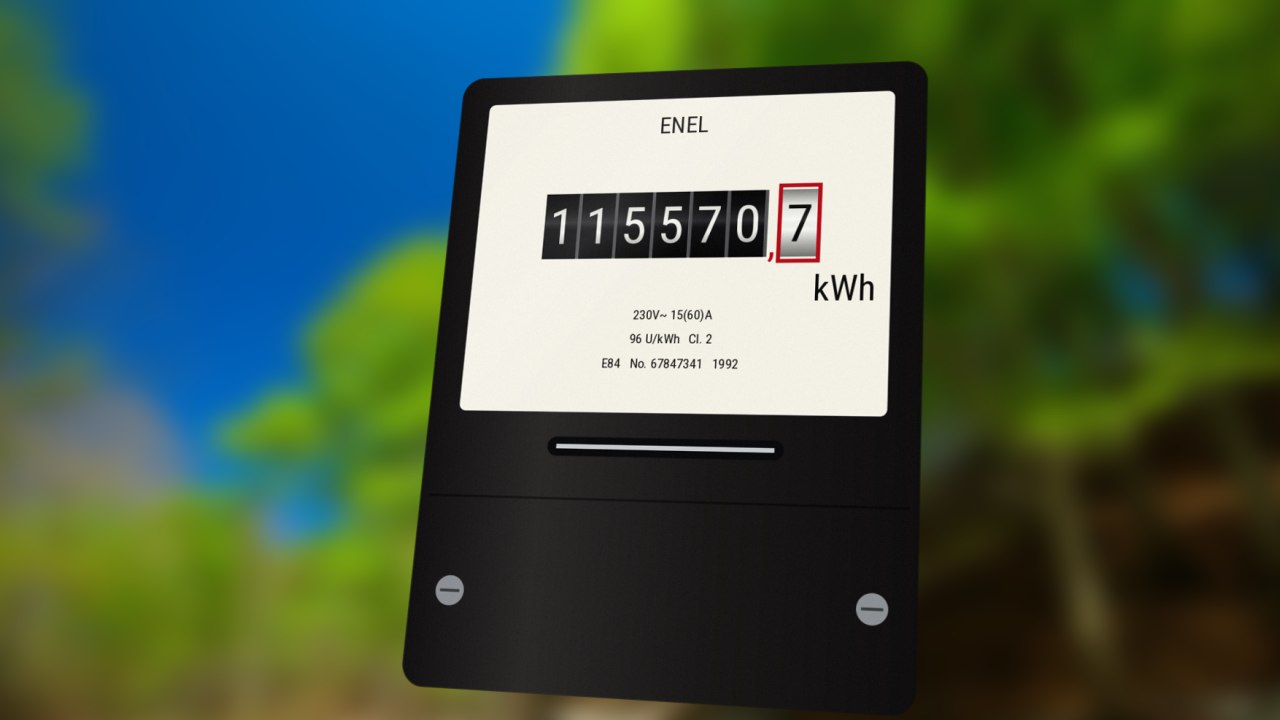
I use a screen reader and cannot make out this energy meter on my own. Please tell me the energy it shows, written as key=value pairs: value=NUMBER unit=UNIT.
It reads value=115570.7 unit=kWh
